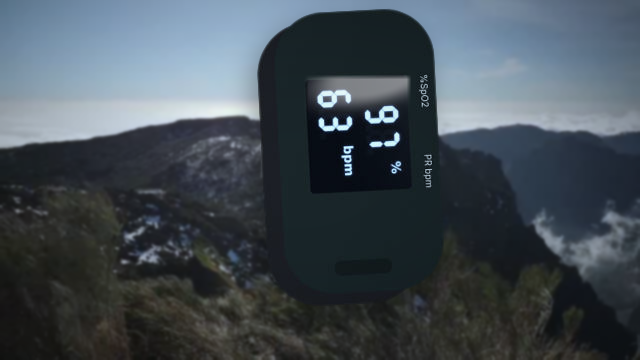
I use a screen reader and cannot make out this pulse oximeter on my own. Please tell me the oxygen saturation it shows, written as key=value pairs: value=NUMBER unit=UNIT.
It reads value=97 unit=%
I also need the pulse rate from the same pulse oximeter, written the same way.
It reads value=63 unit=bpm
